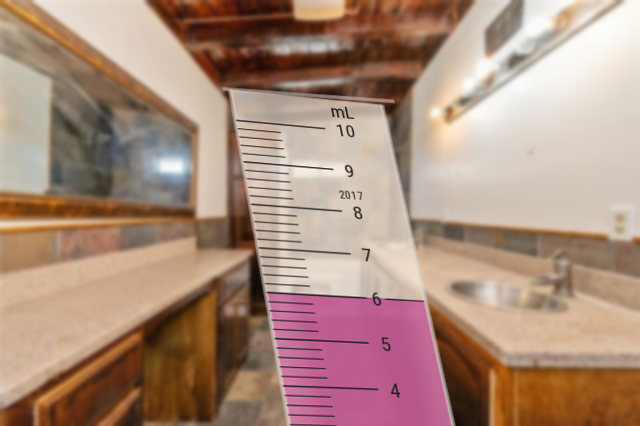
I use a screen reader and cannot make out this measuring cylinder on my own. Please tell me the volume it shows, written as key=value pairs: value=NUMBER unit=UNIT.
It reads value=6 unit=mL
